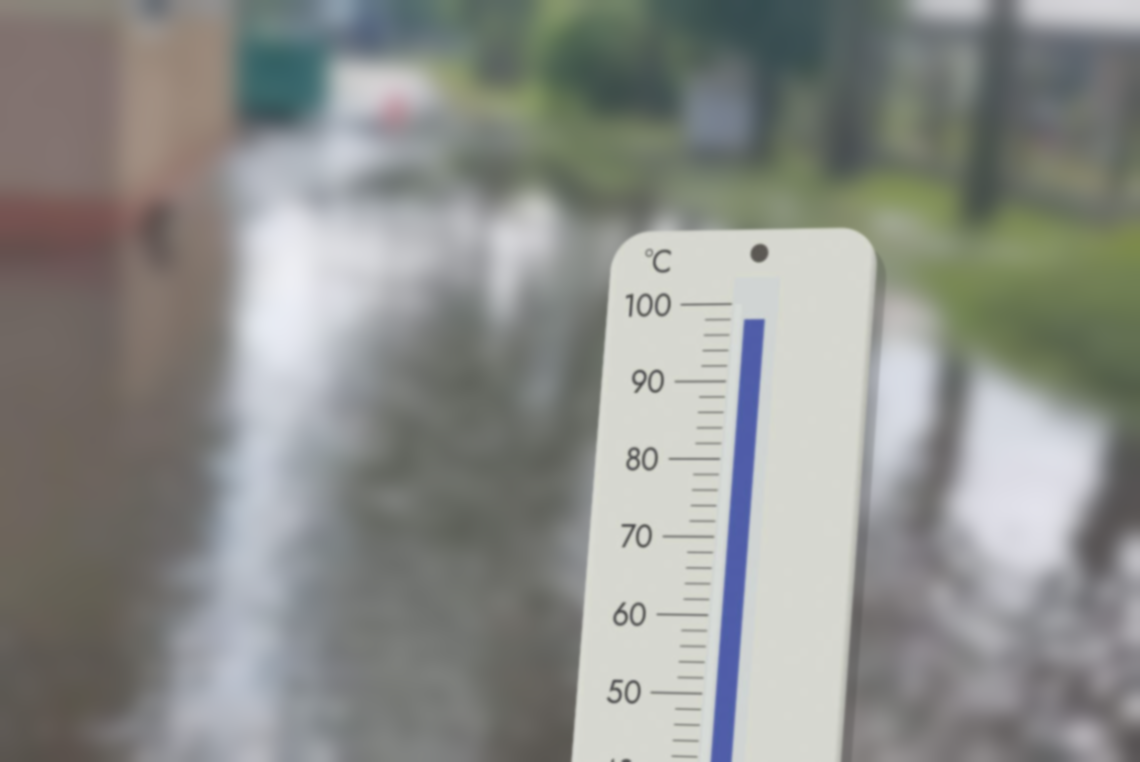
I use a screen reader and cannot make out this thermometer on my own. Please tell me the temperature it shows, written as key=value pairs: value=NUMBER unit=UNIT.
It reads value=98 unit=°C
